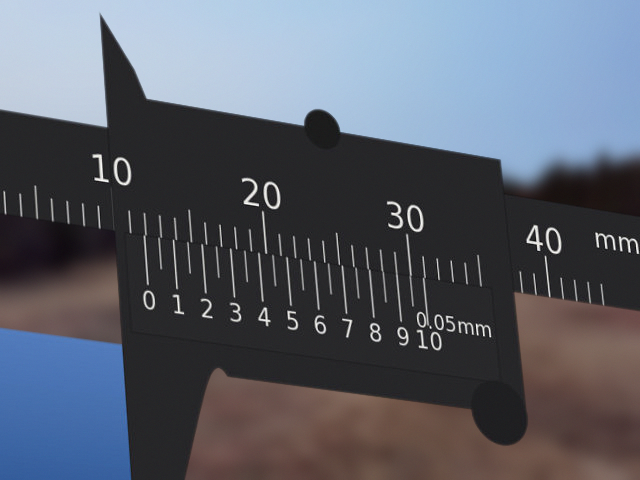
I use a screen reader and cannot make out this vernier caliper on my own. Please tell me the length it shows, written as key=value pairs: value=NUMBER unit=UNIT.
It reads value=11.9 unit=mm
